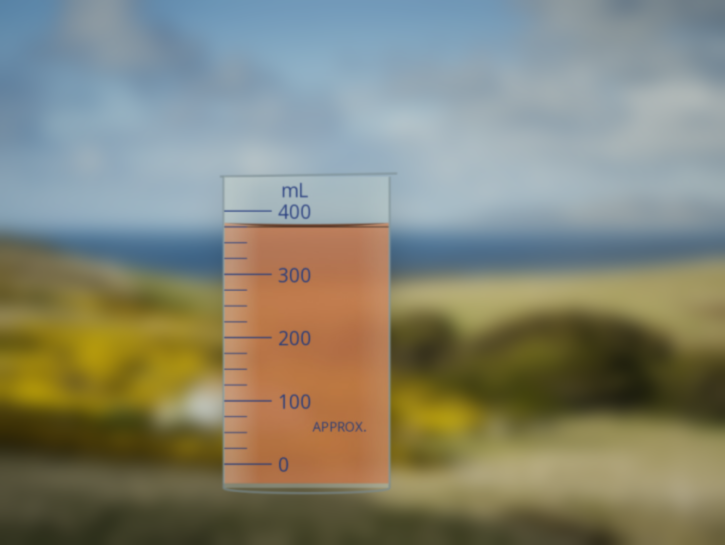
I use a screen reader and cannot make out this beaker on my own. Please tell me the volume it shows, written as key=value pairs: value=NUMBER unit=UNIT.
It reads value=375 unit=mL
